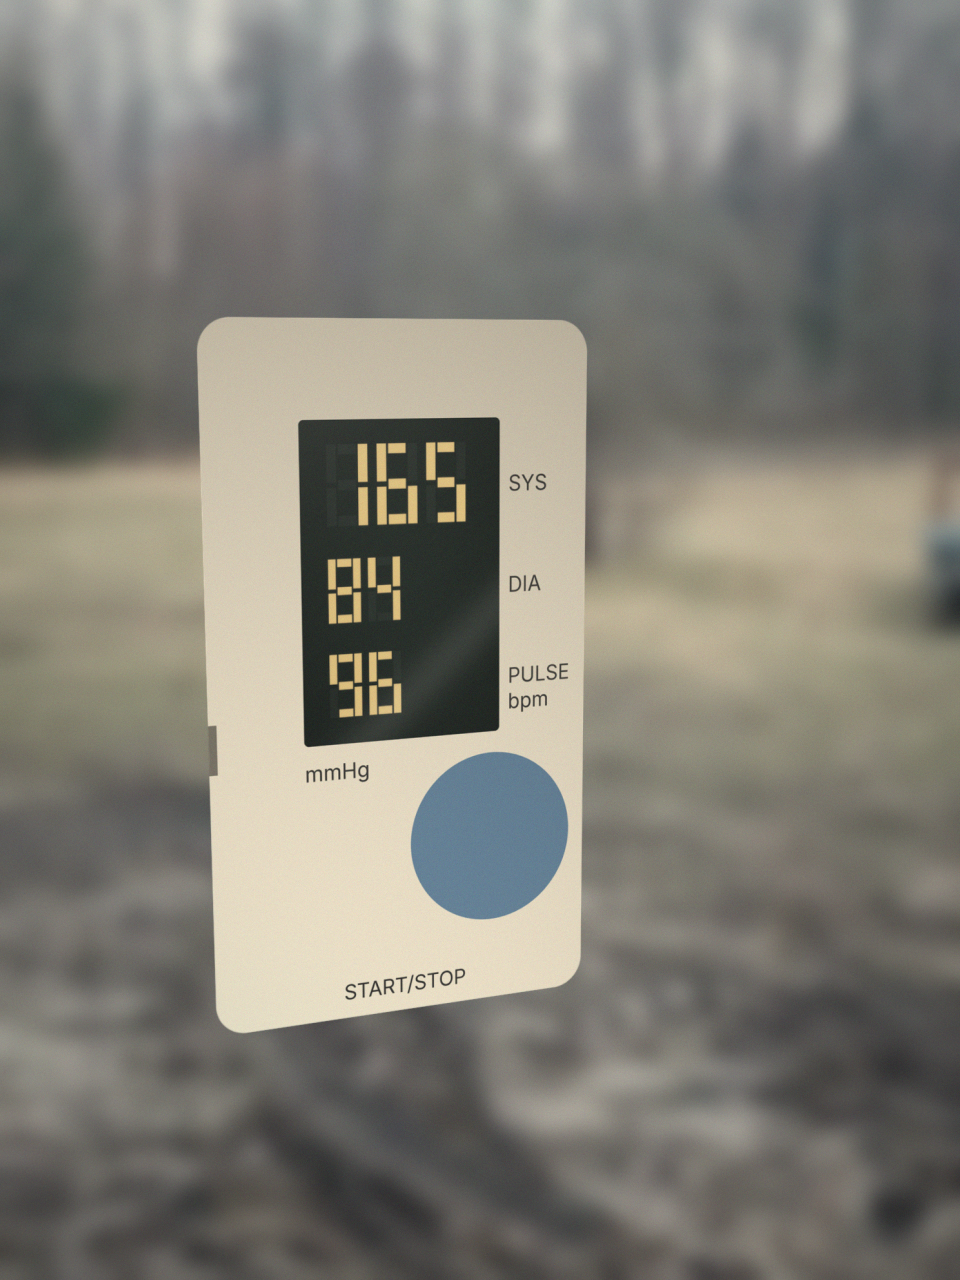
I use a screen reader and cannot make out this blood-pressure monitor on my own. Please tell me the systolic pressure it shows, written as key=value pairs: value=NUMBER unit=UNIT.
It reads value=165 unit=mmHg
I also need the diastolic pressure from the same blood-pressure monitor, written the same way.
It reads value=84 unit=mmHg
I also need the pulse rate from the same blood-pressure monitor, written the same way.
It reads value=96 unit=bpm
